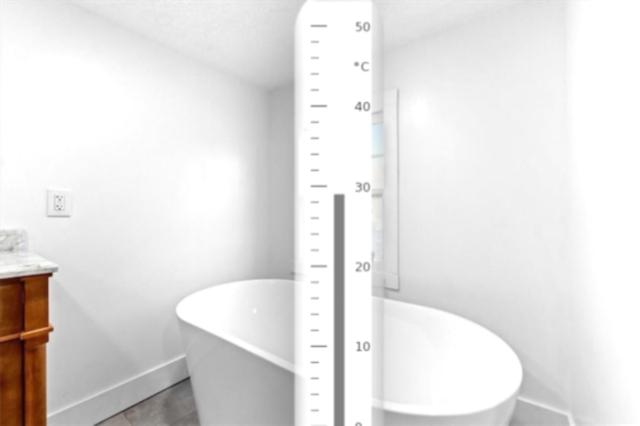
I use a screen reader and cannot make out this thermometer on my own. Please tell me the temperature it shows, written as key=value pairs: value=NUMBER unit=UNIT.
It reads value=29 unit=°C
